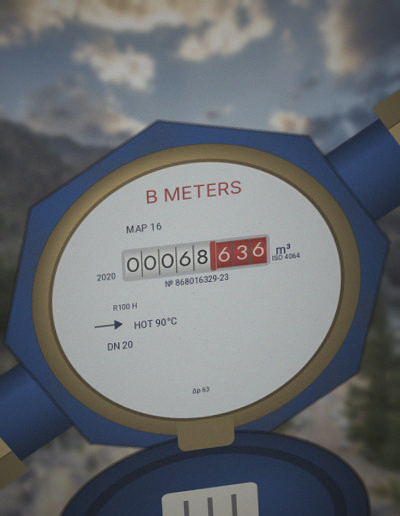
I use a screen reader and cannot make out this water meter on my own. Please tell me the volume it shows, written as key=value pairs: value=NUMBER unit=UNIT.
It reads value=68.636 unit=m³
